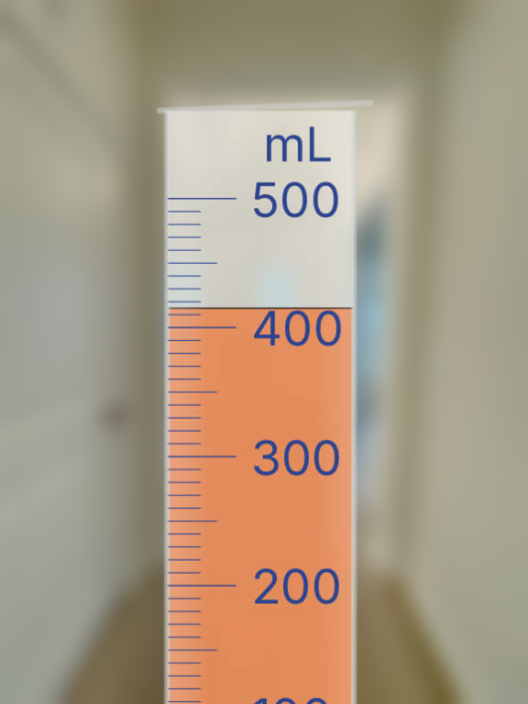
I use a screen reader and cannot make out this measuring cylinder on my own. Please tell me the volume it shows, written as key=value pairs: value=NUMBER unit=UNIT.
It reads value=415 unit=mL
